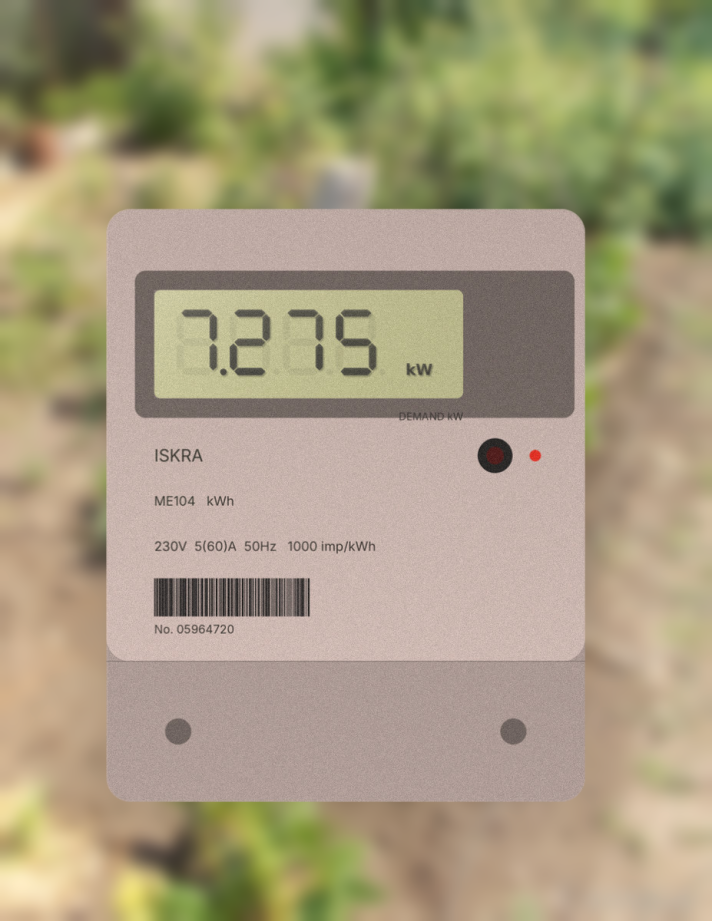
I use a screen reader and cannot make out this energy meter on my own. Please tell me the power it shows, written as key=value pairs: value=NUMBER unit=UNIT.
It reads value=7.275 unit=kW
